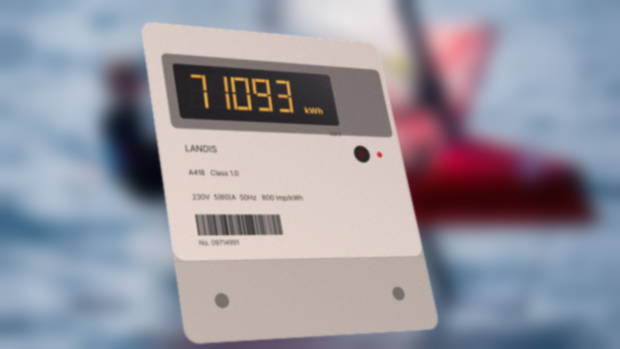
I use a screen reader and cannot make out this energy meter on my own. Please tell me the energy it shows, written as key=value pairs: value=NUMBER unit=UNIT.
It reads value=71093 unit=kWh
